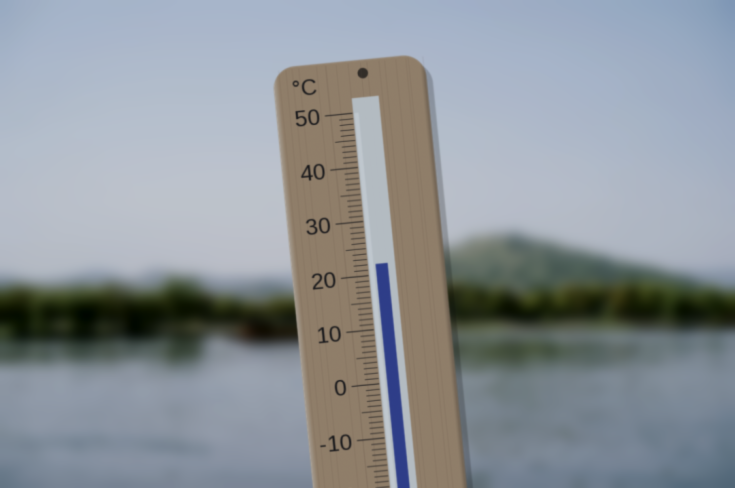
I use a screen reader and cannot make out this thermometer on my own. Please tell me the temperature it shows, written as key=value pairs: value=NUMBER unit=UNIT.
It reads value=22 unit=°C
